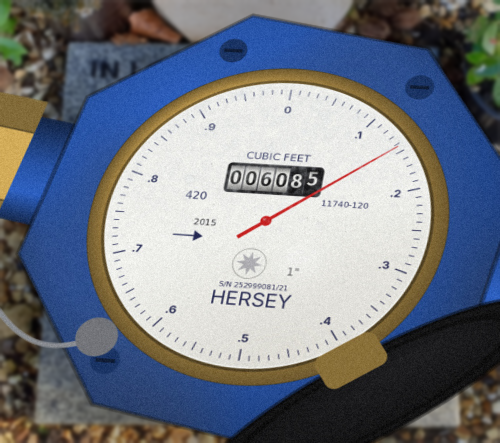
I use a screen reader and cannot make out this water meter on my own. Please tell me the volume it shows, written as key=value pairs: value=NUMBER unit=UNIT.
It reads value=6085.14 unit=ft³
